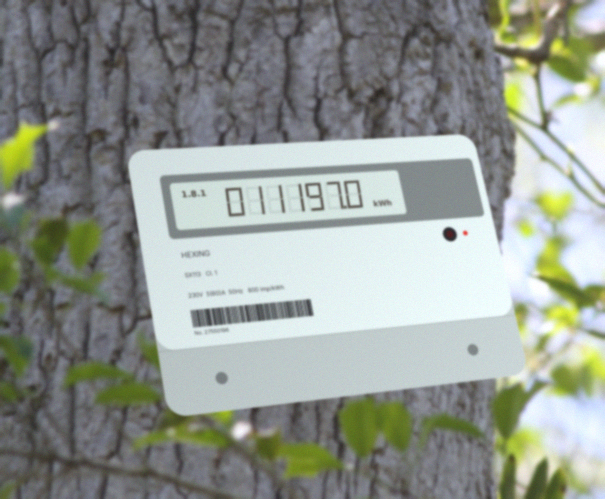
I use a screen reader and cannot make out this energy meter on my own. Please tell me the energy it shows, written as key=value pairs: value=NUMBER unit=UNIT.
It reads value=11197.0 unit=kWh
